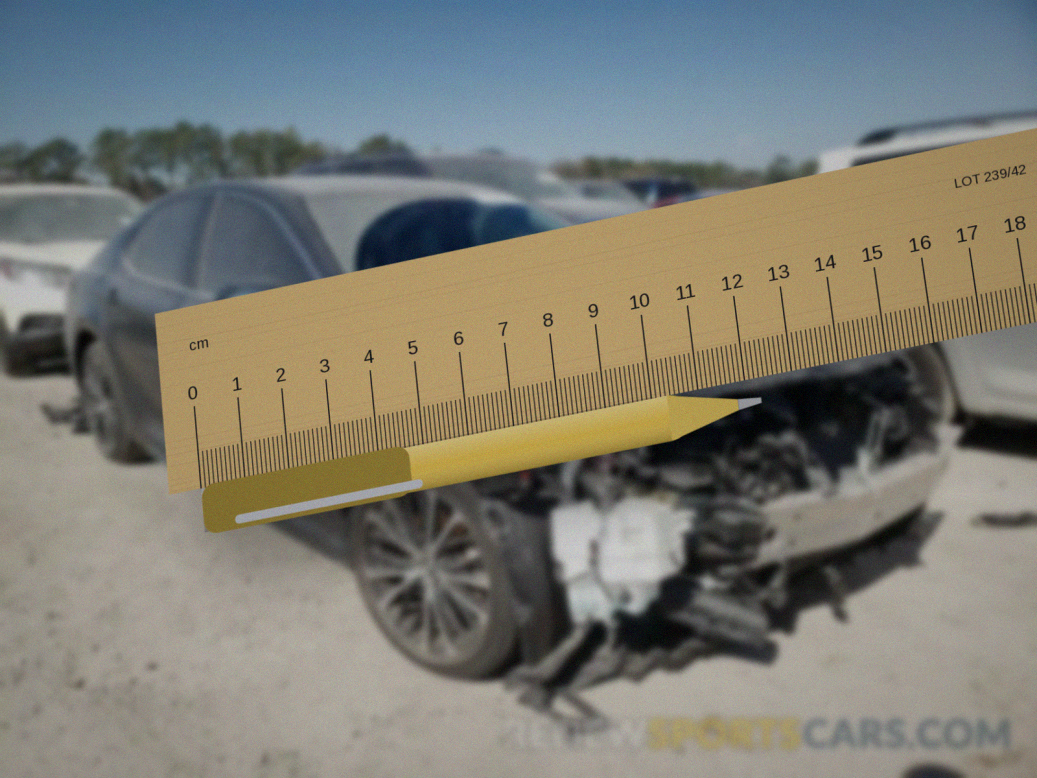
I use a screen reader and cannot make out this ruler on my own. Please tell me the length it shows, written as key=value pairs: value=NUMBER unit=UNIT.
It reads value=12.3 unit=cm
